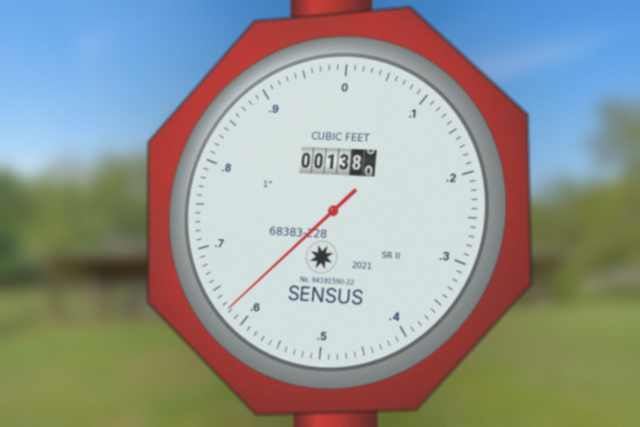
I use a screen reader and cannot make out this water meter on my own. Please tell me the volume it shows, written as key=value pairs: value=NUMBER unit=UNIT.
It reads value=1388.62 unit=ft³
